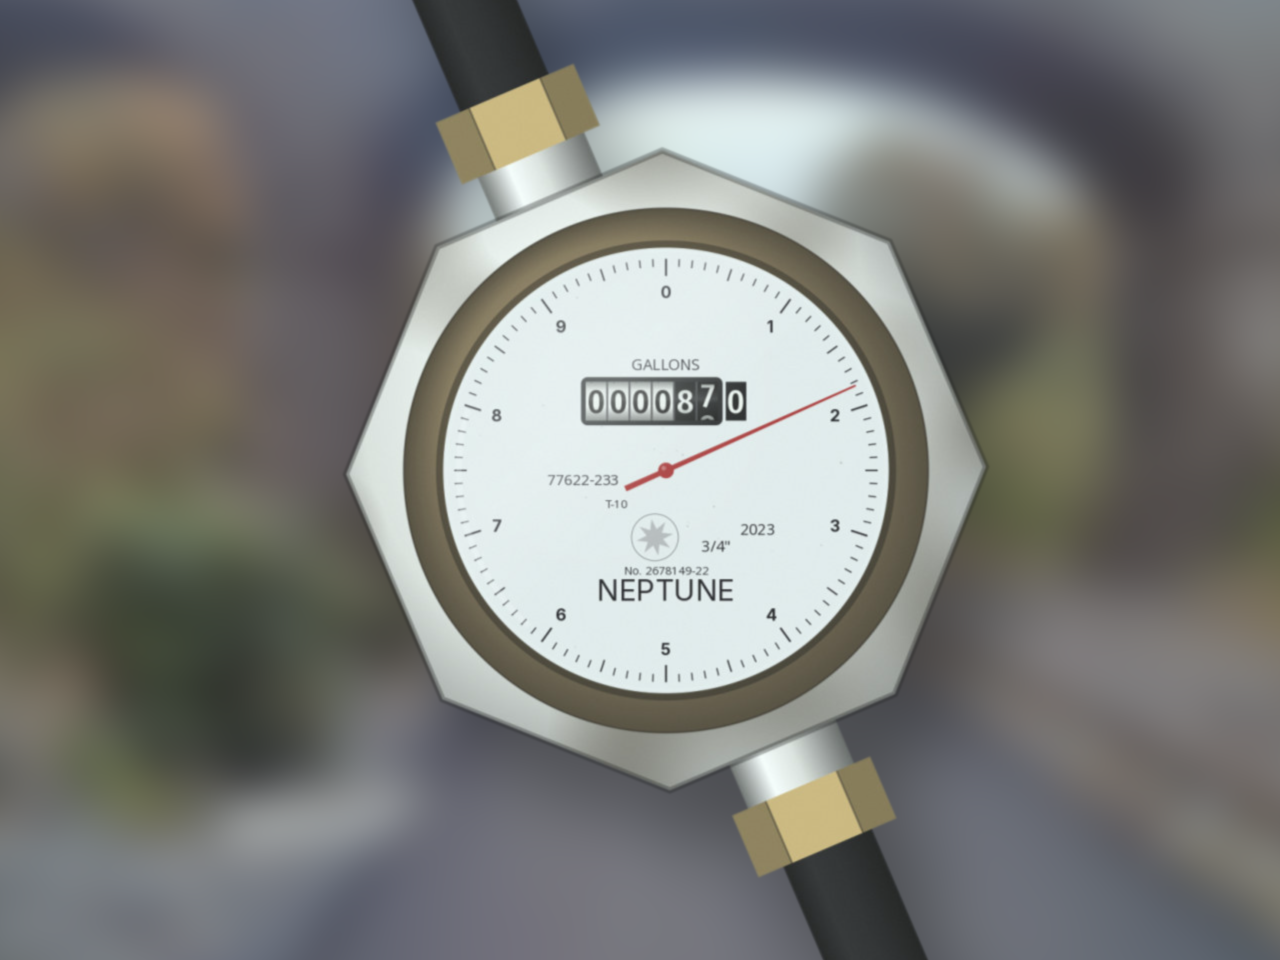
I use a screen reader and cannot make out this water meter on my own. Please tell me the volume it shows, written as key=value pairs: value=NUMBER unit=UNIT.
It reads value=871.8 unit=gal
